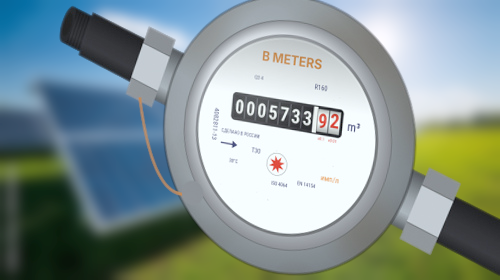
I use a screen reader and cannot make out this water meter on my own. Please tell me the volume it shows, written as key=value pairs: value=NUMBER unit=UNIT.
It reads value=5733.92 unit=m³
